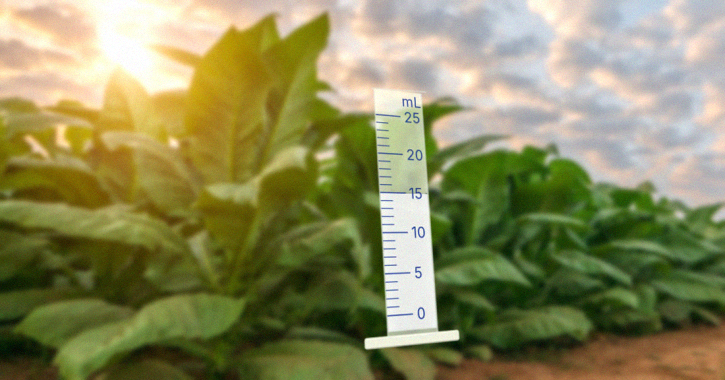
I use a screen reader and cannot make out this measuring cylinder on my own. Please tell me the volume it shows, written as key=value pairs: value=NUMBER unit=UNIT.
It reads value=15 unit=mL
